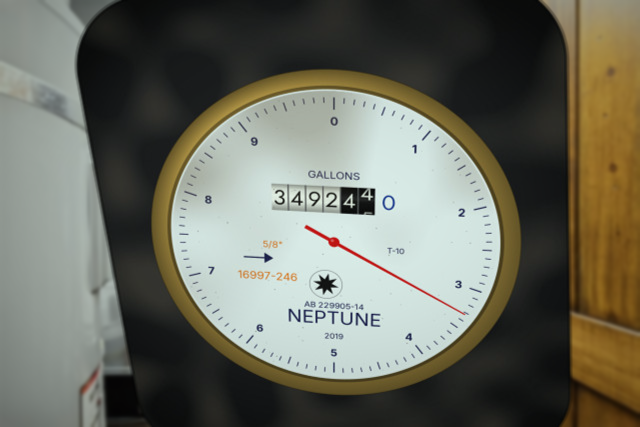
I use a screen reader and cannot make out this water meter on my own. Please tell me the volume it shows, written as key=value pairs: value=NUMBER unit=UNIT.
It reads value=3492443.3 unit=gal
